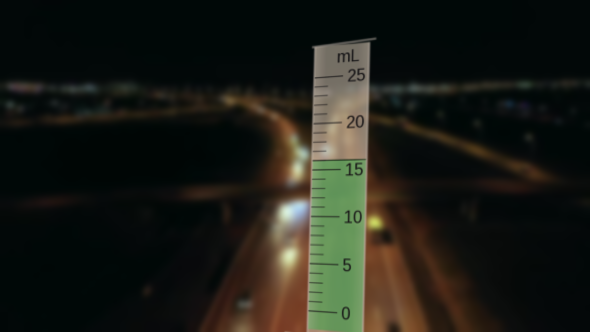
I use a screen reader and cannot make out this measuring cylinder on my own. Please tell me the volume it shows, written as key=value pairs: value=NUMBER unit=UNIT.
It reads value=16 unit=mL
